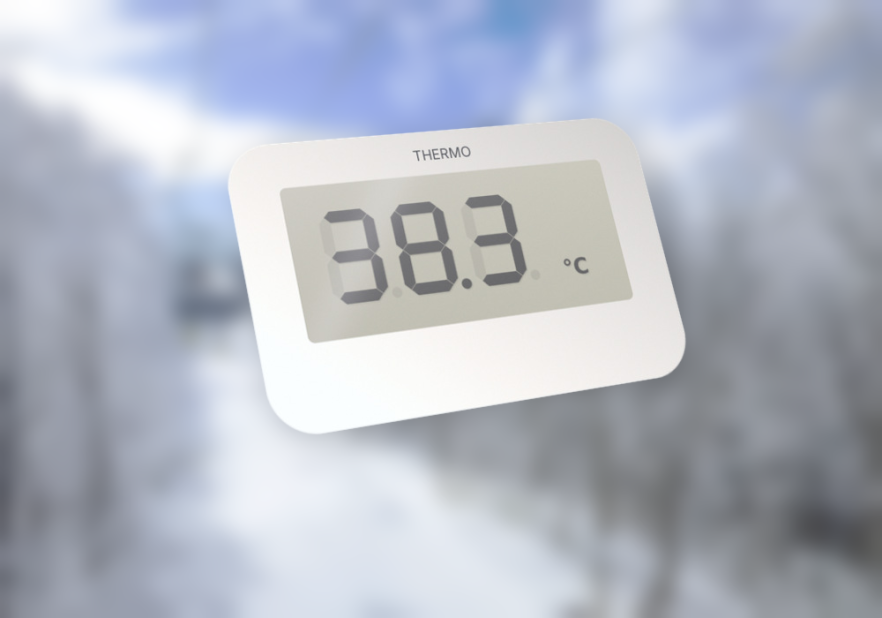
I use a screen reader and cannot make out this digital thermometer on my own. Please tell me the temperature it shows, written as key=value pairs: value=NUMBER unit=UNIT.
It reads value=38.3 unit=°C
